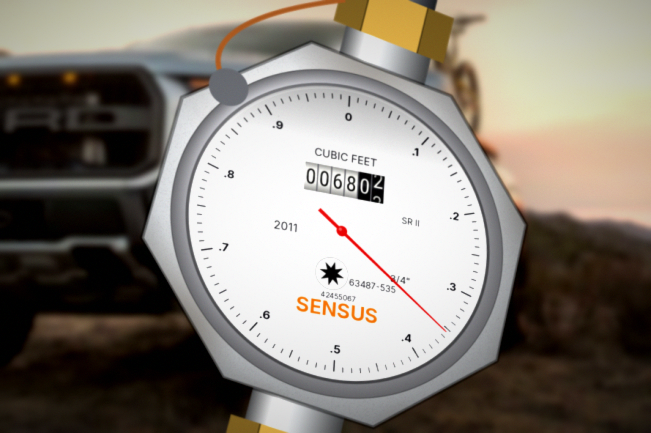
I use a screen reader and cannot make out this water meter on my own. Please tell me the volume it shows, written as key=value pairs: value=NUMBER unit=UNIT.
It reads value=6802.35 unit=ft³
